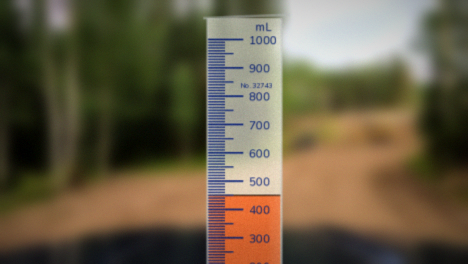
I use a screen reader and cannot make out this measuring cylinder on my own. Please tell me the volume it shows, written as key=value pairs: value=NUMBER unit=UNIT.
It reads value=450 unit=mL
